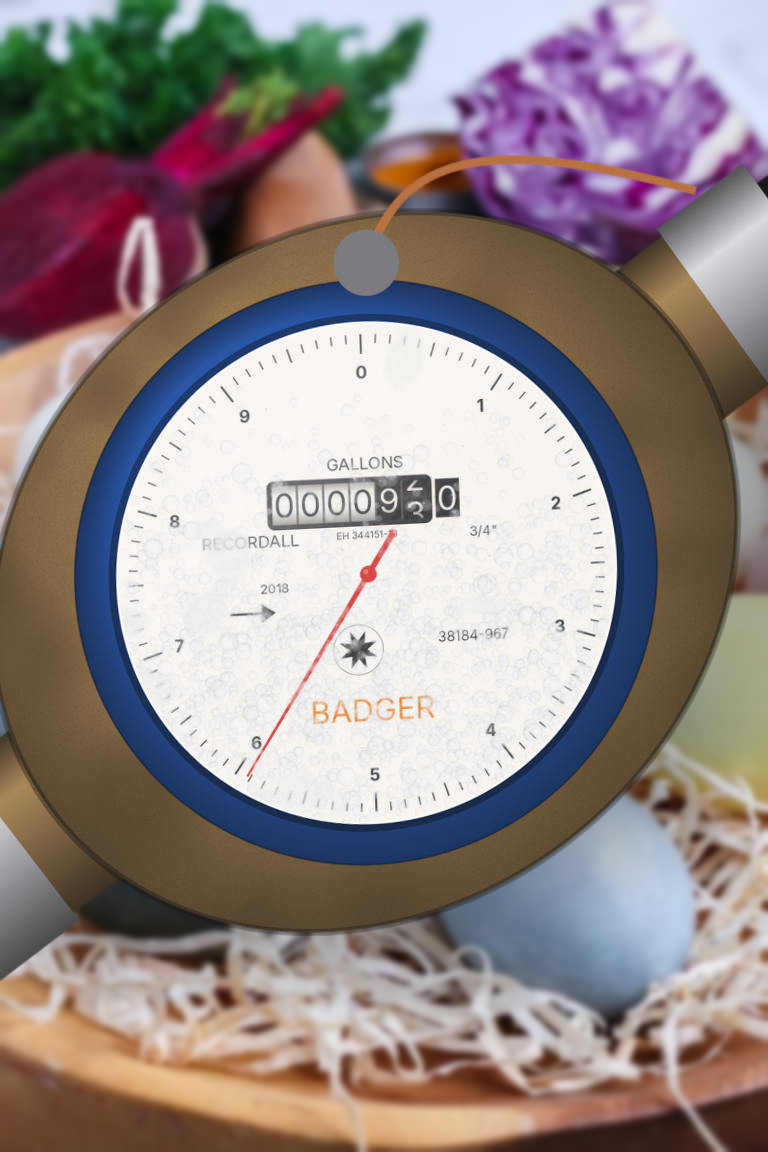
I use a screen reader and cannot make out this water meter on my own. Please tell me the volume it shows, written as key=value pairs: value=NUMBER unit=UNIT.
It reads value=925.9 unit=gal
